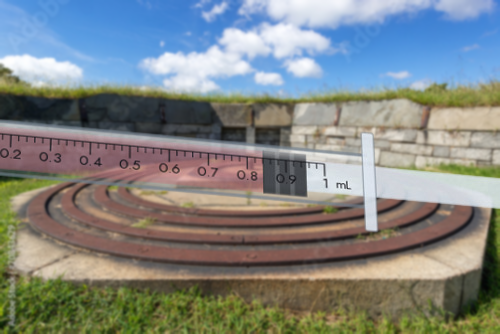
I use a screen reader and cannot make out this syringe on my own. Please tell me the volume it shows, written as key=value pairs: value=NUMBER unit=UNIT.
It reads value=0.84 unit=mL
